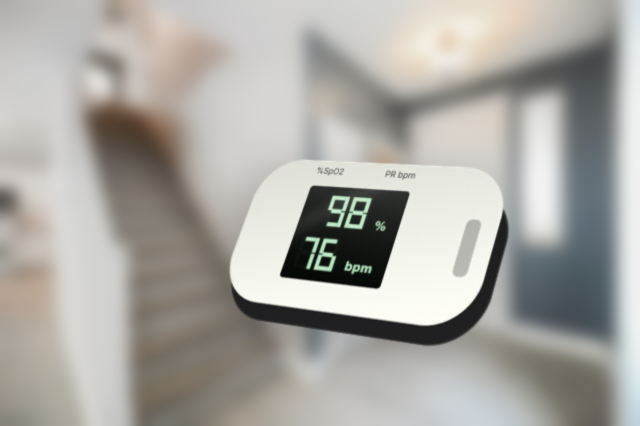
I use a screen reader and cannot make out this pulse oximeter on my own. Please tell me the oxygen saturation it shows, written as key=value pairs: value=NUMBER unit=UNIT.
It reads value=98 unit=%
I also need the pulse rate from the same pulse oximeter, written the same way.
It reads value=76 unit=bpm
